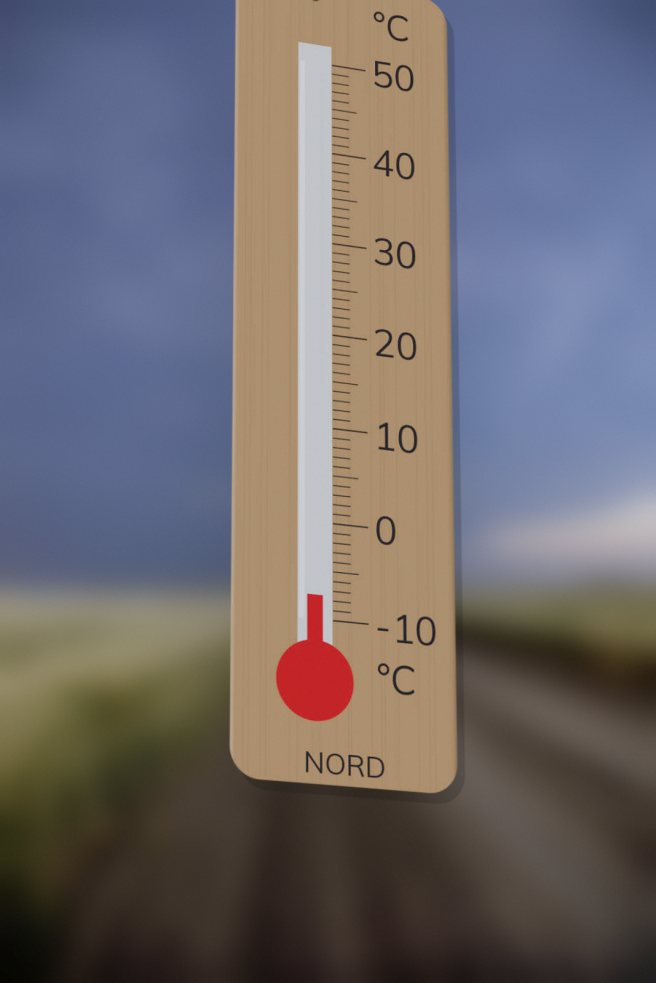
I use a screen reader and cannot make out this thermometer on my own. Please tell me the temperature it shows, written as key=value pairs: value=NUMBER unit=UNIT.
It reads value=-7.5 unit=°C
